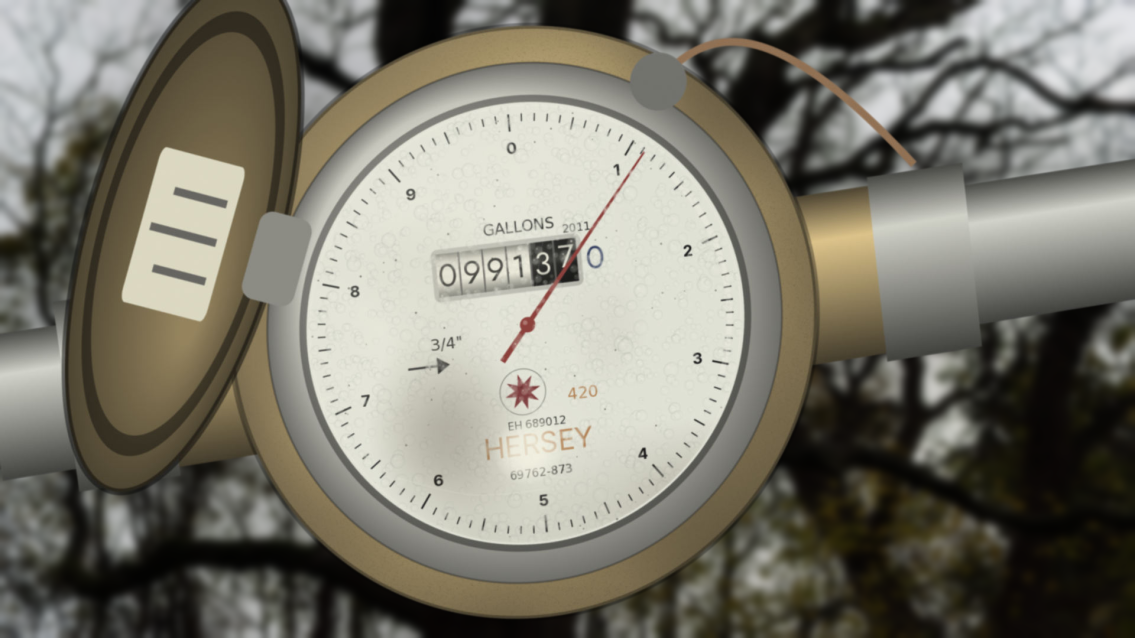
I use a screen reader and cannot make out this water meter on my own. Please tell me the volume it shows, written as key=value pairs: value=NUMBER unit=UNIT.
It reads value=991371.1 unit=gal
